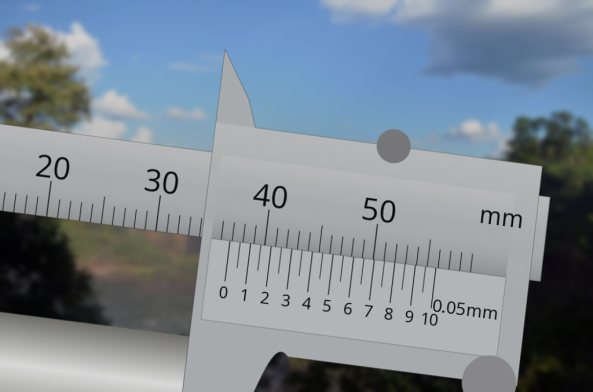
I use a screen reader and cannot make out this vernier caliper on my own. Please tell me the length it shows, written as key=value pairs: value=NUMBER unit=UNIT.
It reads value=36.8 unit=mm
